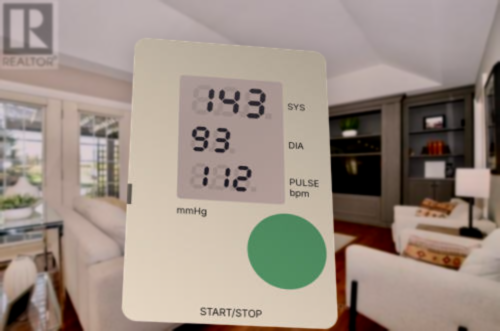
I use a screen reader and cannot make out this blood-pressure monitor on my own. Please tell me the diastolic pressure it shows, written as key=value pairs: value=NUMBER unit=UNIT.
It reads value=93 unit=mmHg
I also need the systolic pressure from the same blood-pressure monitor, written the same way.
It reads value=143 unit=mmHg
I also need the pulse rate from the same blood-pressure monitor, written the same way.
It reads value=112 unit=bpm
